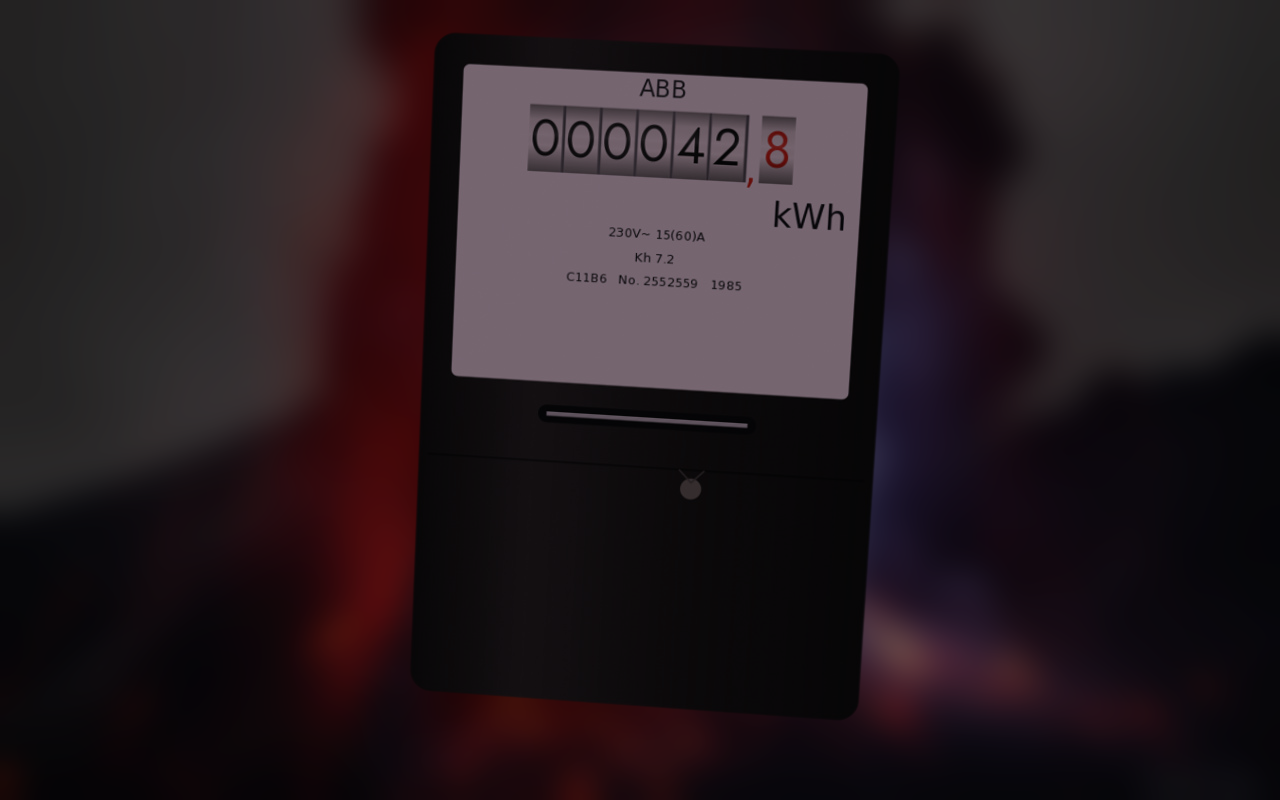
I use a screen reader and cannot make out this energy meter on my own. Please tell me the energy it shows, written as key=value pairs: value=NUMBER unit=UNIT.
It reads value=42.8 unit=kWh
